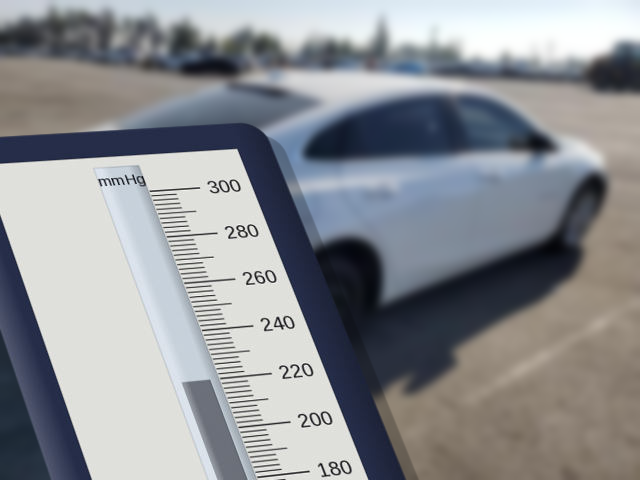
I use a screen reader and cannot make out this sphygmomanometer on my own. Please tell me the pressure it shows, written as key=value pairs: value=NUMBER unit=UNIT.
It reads value=220 unit=mmHg
